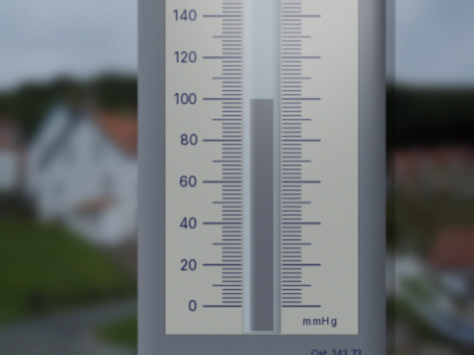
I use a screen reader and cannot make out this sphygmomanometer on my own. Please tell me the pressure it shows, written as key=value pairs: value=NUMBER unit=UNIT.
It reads value=100 unit=mmHg
